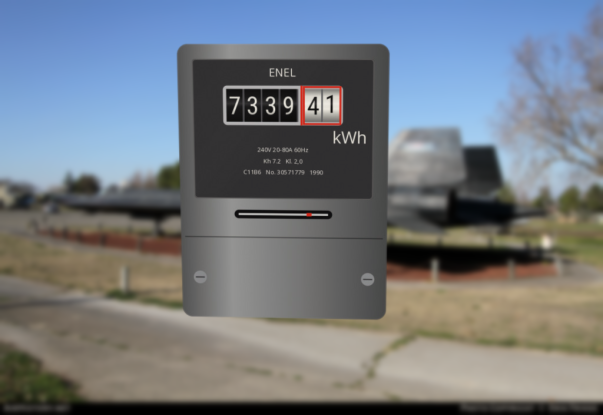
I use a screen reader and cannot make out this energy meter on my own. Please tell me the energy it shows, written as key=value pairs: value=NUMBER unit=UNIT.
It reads value=7339.41 unit=kWh
